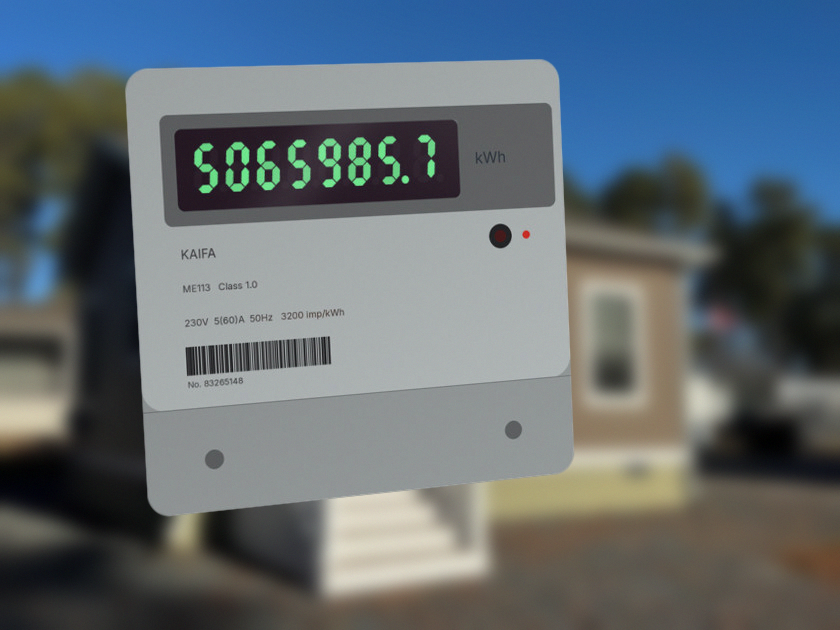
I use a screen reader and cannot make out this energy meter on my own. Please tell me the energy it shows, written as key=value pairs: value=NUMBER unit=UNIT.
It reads value=5065985.7 unit=kWh
